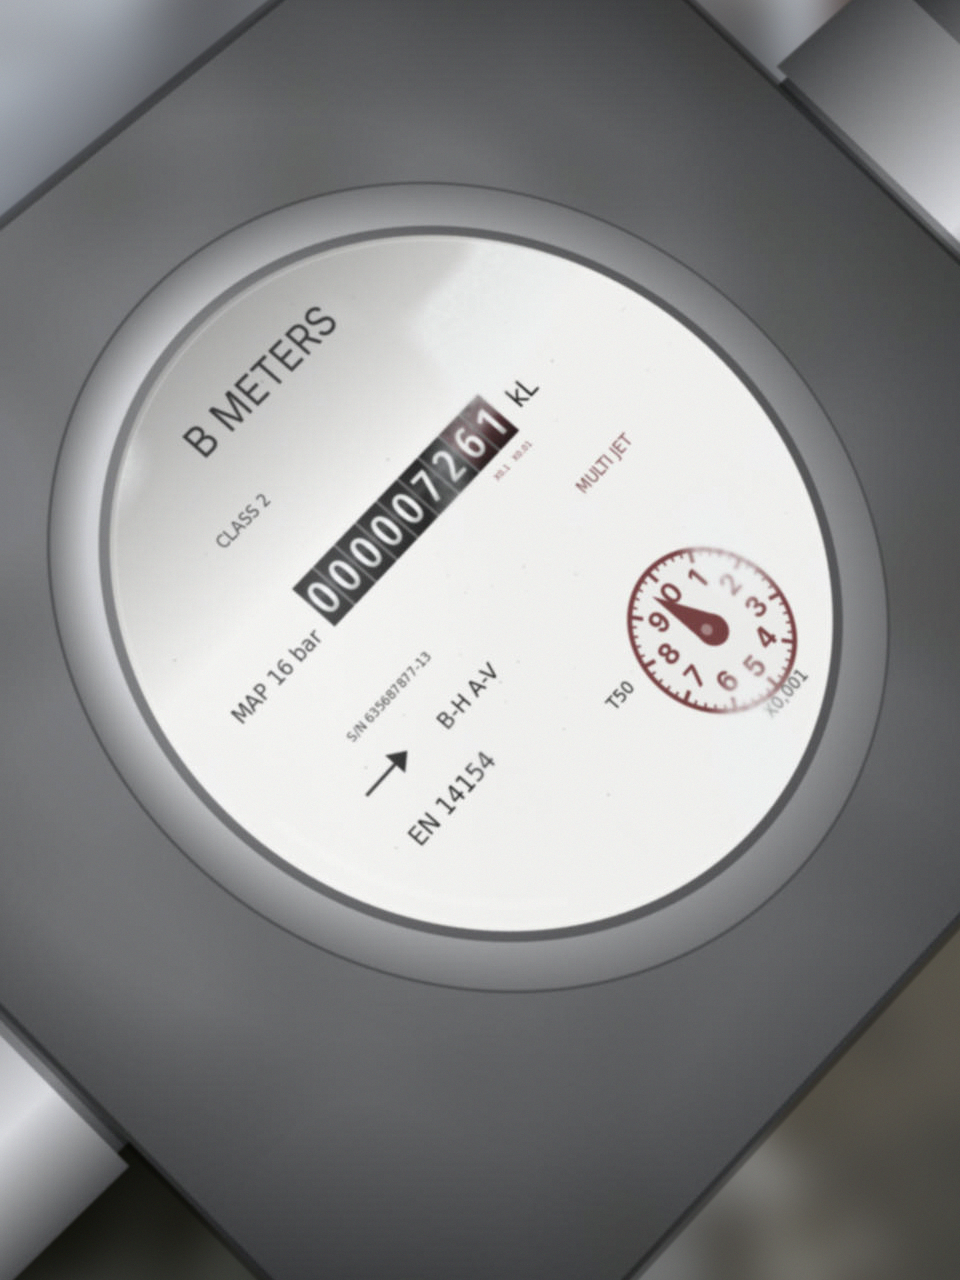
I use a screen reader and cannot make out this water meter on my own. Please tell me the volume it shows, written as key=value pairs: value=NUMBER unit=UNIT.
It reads value=72.609 unit=kL
